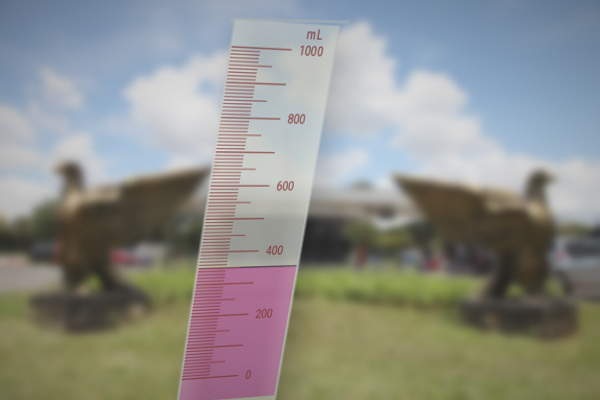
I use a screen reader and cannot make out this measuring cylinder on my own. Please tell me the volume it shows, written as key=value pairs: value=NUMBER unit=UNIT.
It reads value=350 unit=mL
